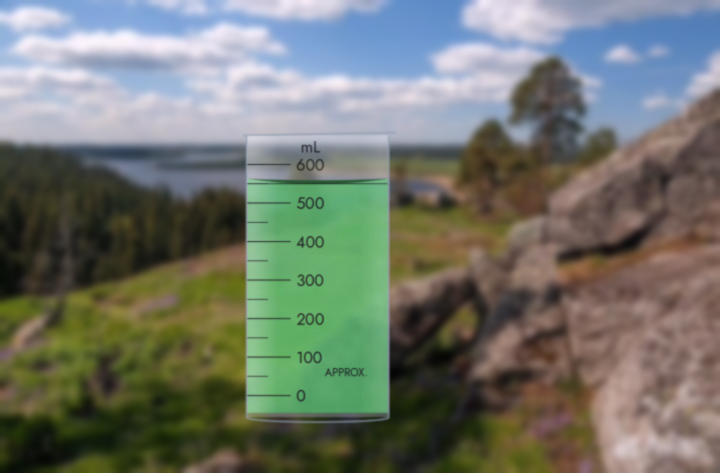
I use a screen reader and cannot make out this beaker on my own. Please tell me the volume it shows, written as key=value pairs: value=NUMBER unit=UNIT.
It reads value=550 unit=mL
